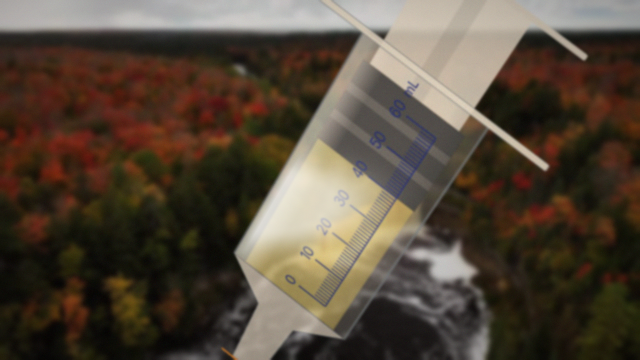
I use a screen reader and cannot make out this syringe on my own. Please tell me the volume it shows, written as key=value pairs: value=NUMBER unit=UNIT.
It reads value=40 unit=mL
